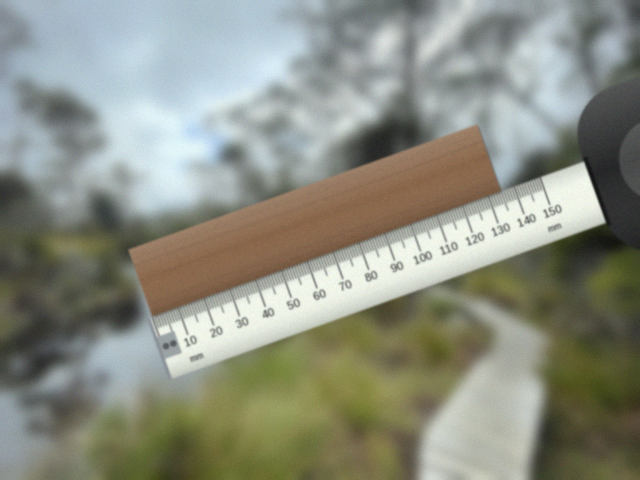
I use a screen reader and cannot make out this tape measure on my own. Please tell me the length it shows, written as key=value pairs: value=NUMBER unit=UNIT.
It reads value=135 unit=mm
